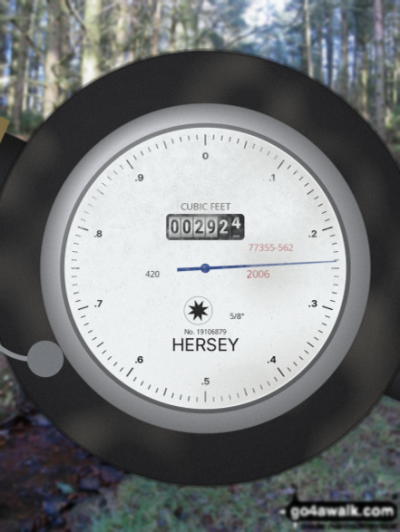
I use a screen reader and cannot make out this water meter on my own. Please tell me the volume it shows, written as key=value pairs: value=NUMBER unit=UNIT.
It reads value=2924.24 unit=ft³
